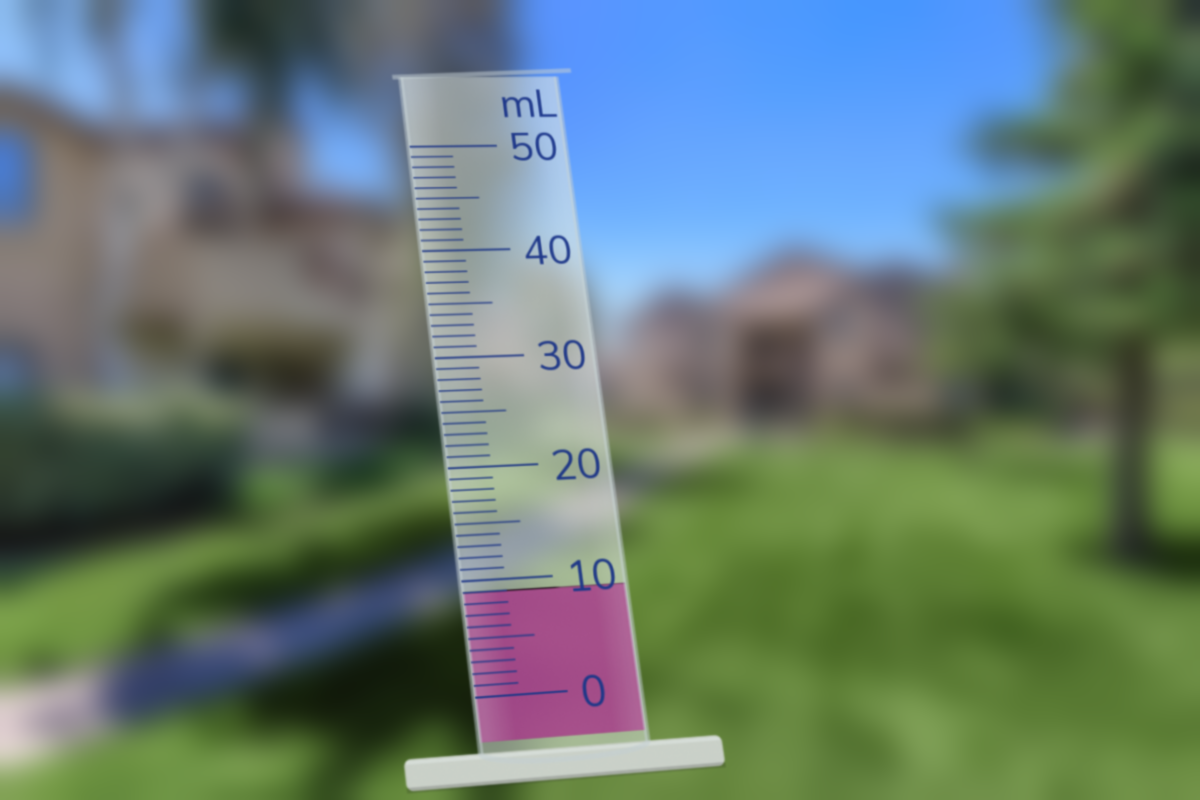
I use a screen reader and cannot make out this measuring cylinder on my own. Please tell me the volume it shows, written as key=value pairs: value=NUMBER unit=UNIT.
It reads value=9 unit=mL
